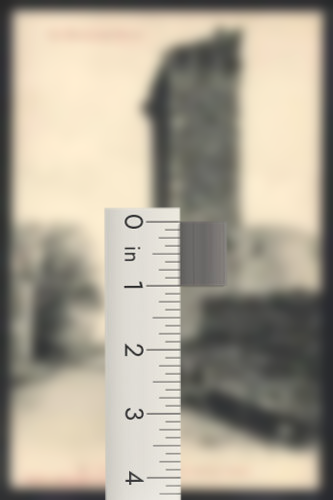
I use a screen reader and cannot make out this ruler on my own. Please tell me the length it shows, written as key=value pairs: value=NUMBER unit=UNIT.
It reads value=1 unit=in
